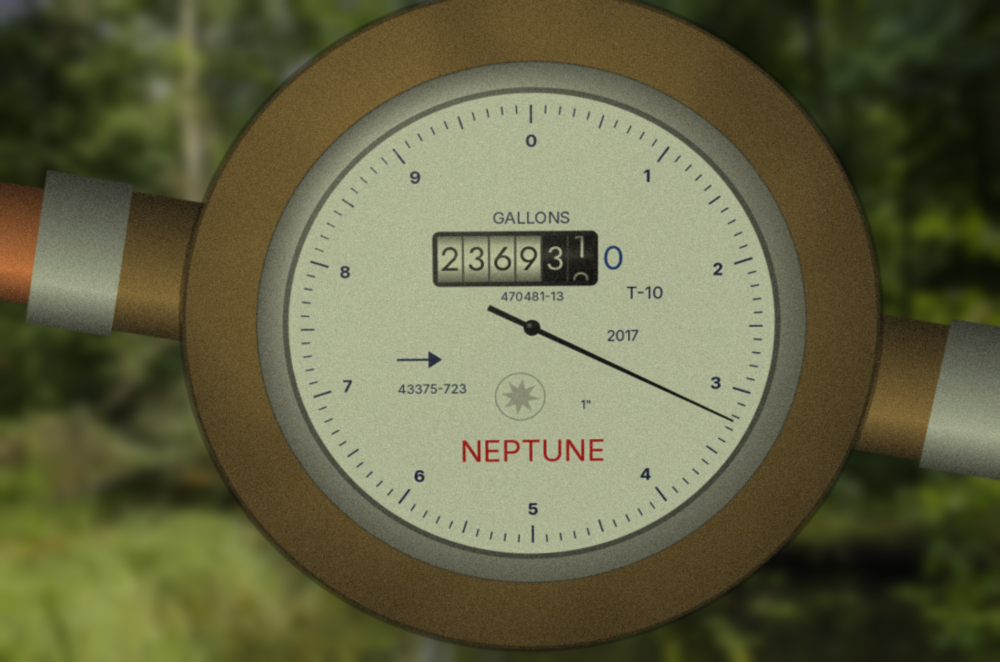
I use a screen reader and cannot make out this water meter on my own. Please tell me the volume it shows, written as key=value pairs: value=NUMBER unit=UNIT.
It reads value=2369313.2 unit=gal
